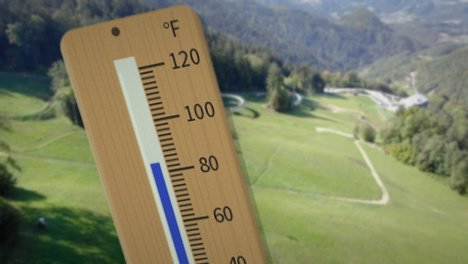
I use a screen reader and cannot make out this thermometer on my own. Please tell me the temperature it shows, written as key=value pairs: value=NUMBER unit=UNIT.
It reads value=84 unit=°F
